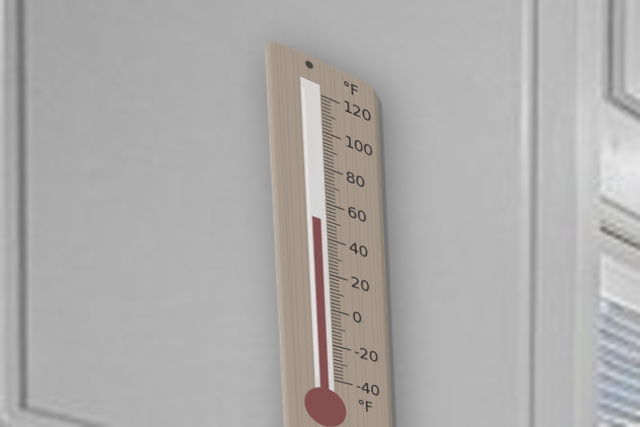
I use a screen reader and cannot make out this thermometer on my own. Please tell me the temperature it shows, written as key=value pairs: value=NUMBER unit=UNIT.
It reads value=50 unit=°F
